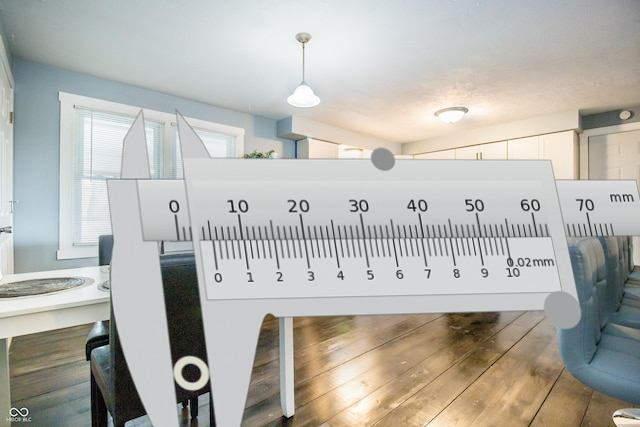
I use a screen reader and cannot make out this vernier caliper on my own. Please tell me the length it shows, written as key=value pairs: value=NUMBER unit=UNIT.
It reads value=5.4 unit=mm
